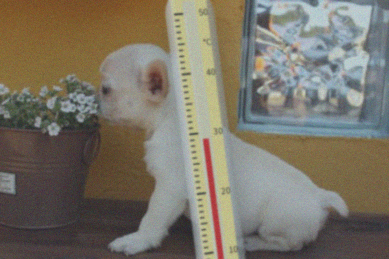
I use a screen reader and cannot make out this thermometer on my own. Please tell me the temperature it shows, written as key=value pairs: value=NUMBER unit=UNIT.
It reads value=29 unit=°C
